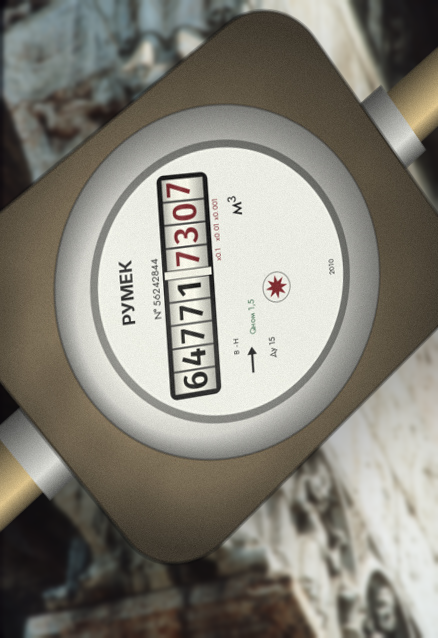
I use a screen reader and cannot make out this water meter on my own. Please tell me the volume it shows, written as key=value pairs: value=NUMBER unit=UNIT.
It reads value=64771.7307 unit=m³
